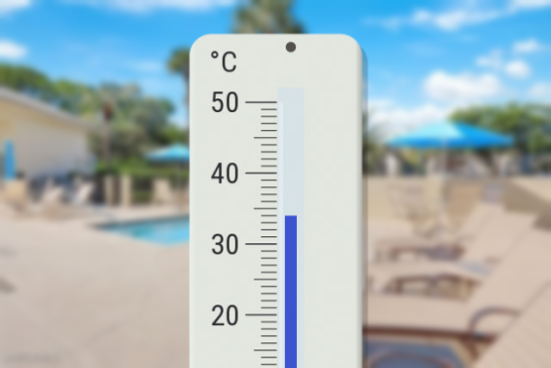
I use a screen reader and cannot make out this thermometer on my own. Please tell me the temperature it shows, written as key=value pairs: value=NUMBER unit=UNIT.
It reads value=34 unit=°C
